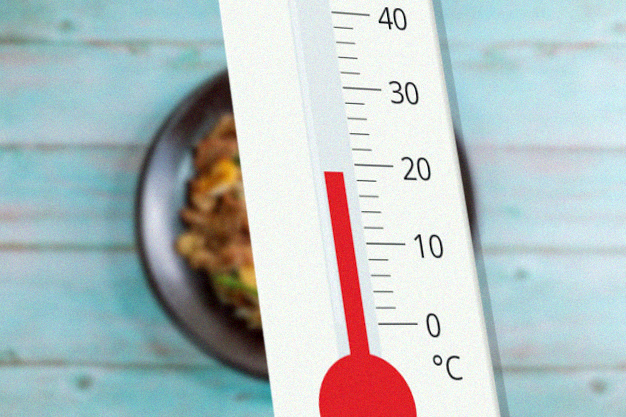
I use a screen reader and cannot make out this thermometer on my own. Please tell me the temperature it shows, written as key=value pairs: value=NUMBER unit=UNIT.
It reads value=19 unit=°C
